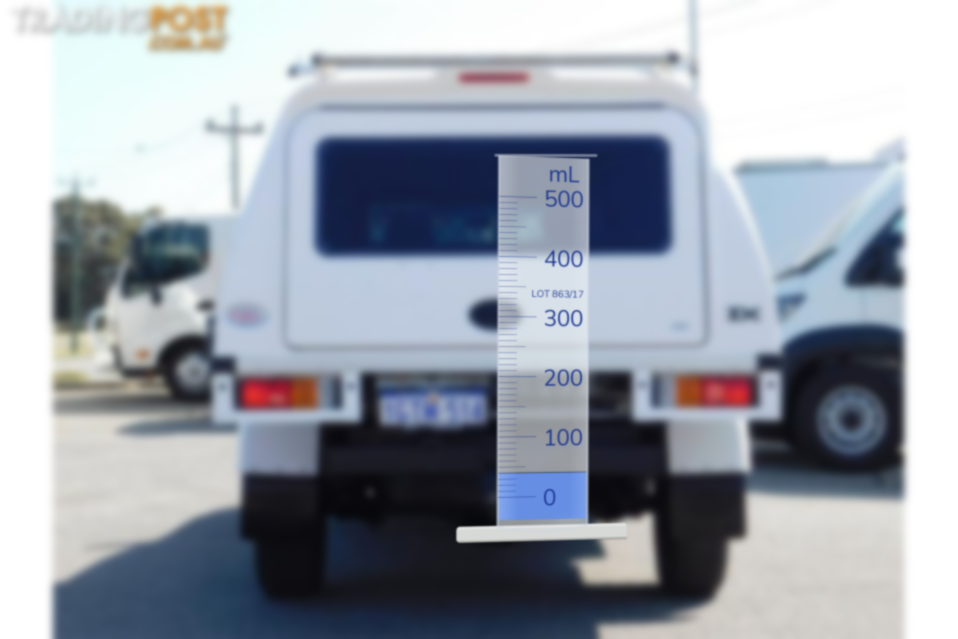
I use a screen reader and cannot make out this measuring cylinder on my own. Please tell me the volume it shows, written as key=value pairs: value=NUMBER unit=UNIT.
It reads value=40 unit=mL
